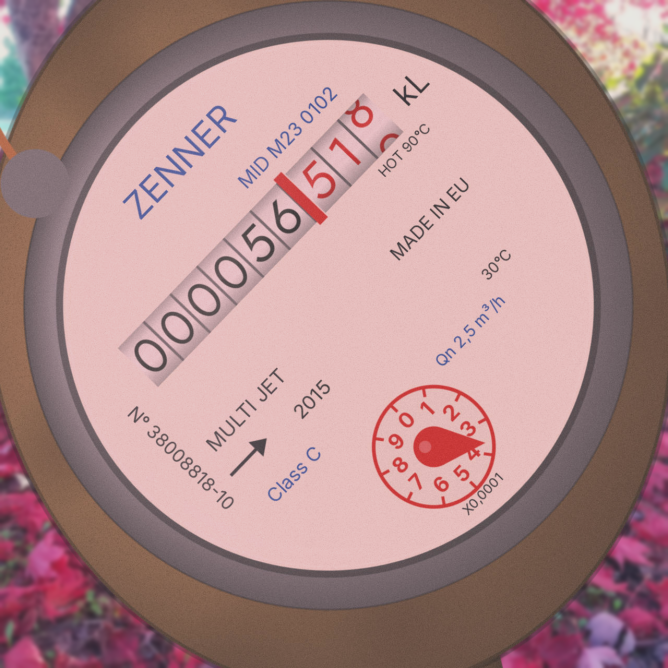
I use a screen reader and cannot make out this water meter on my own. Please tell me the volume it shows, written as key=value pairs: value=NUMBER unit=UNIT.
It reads value=56.5183 unit=kL
